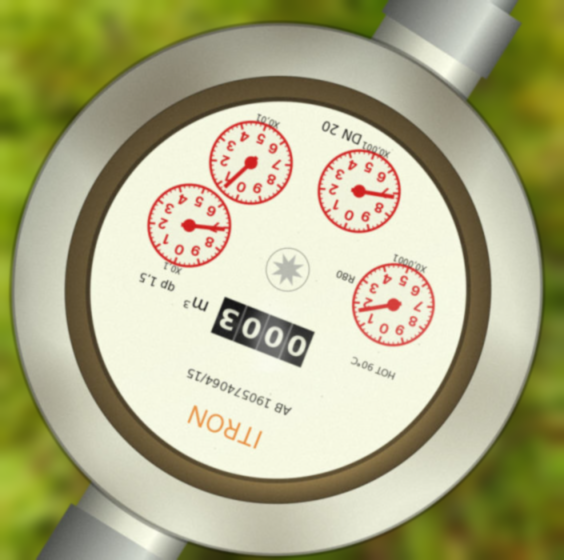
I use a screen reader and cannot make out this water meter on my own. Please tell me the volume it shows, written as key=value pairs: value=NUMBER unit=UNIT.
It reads value=3.7071 unit=m³
